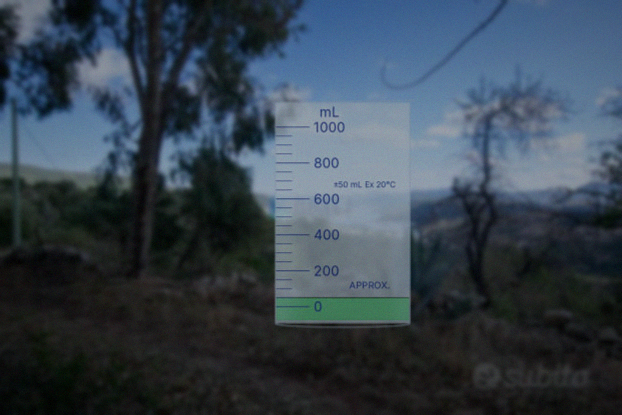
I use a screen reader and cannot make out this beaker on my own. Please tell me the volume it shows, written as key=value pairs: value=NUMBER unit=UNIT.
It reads value=50 unit=mL
